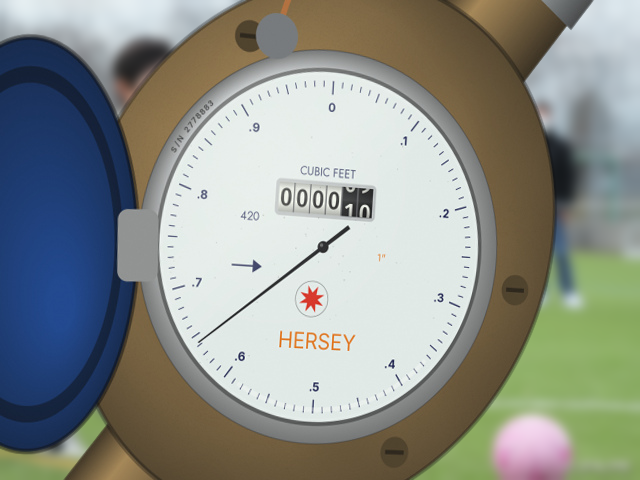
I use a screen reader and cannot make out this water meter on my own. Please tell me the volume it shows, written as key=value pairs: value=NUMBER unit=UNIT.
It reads value=9.64 unit=ft³
